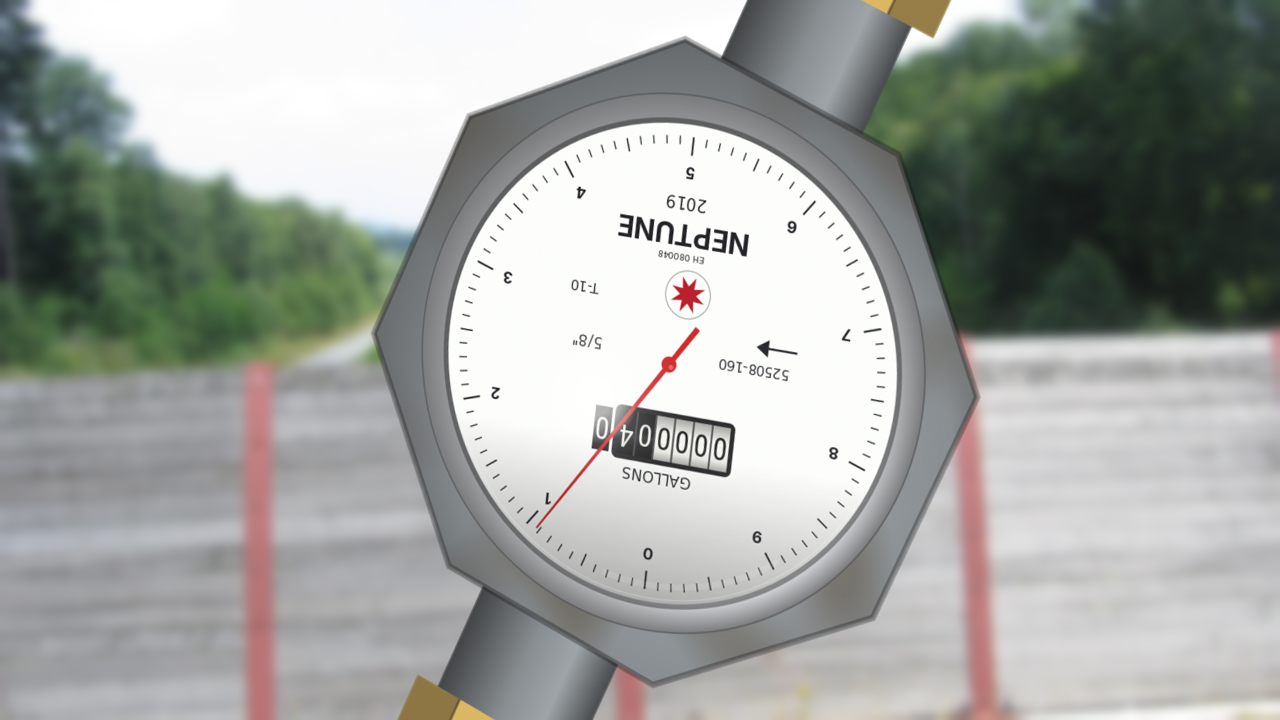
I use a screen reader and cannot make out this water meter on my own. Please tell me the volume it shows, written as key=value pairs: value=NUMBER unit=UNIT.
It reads value=40.9 unit=gal
